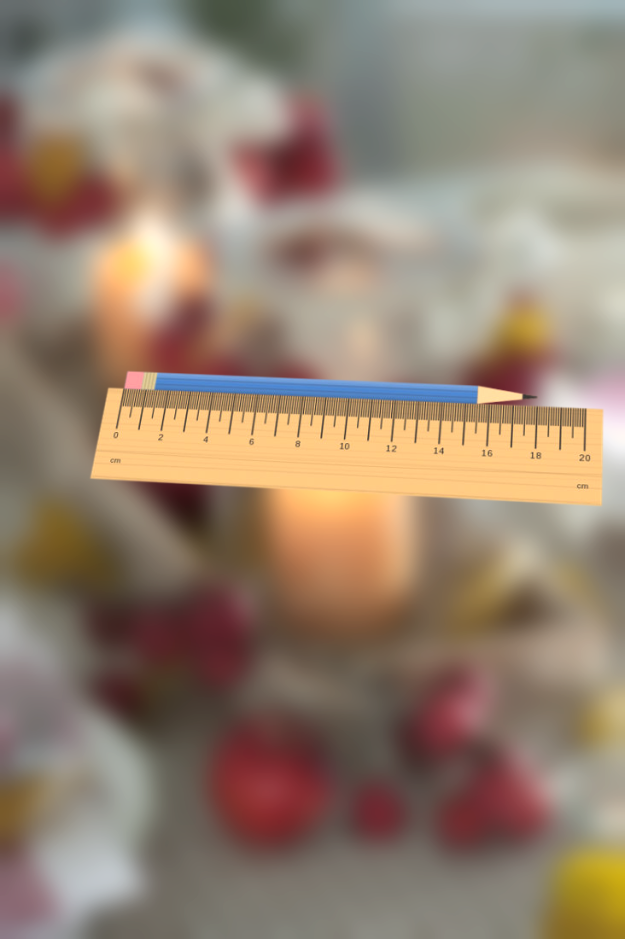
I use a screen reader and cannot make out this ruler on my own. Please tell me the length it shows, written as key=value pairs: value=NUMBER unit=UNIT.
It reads value=18 unit=cm
